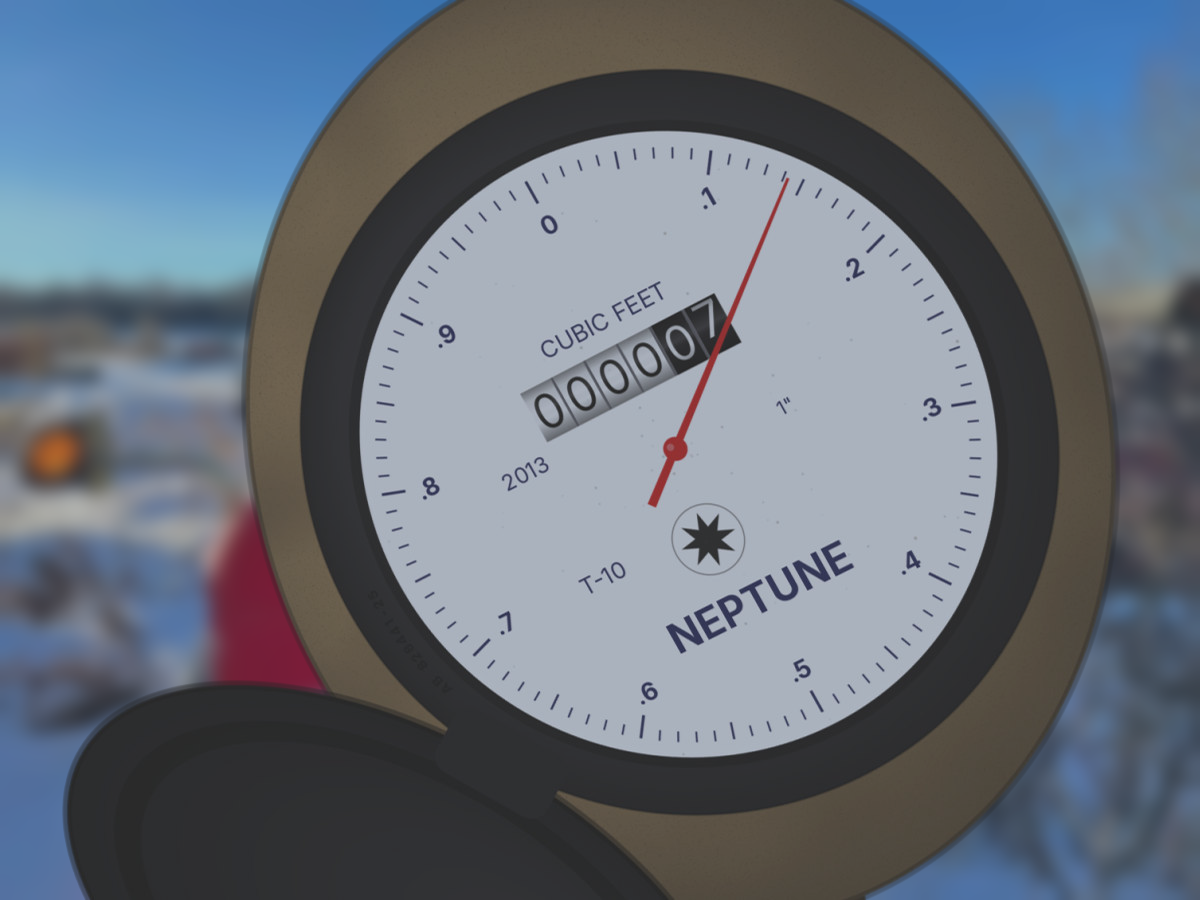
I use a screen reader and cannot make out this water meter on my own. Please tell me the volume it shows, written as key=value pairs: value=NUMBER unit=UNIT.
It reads value=7.14 unit=ft³
